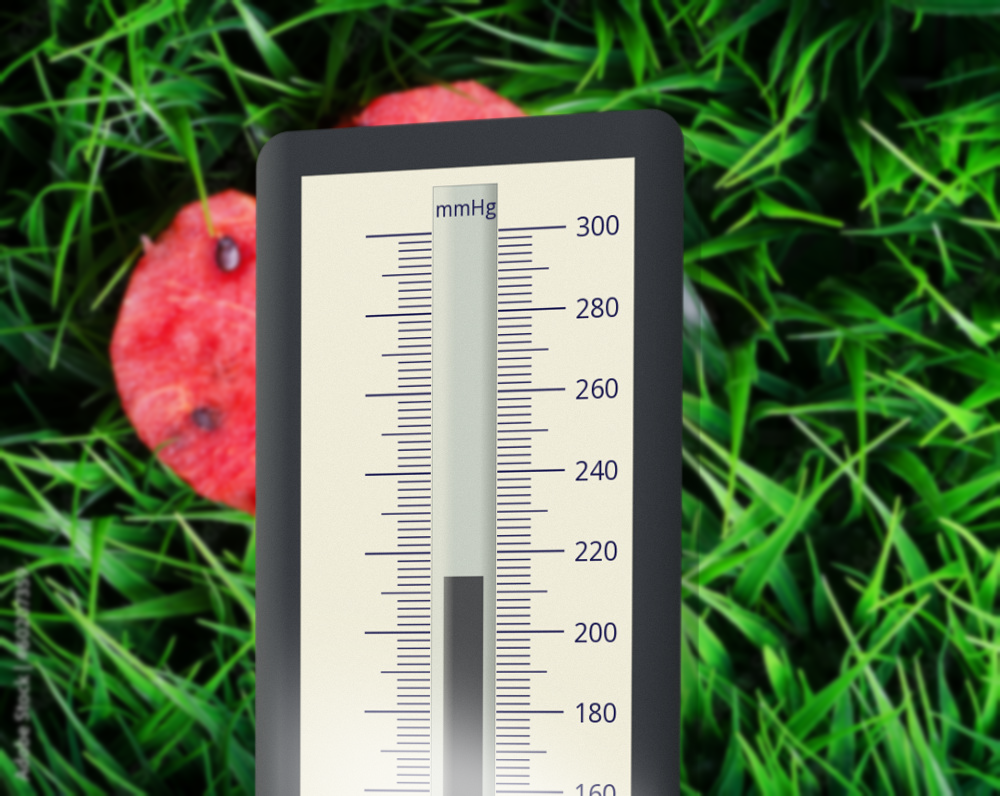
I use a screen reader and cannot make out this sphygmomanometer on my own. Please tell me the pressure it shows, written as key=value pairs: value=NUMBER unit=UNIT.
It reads value=214 unit=mmHg
